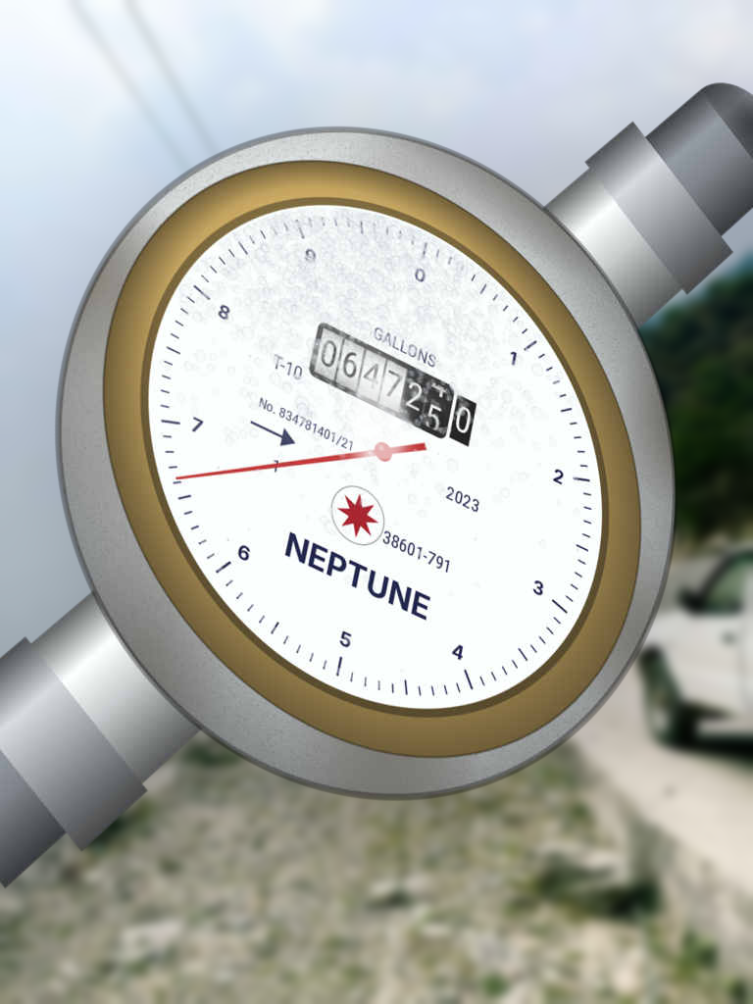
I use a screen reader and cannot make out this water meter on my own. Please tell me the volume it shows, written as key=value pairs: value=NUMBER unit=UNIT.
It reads value=647246.6 unit=gal
